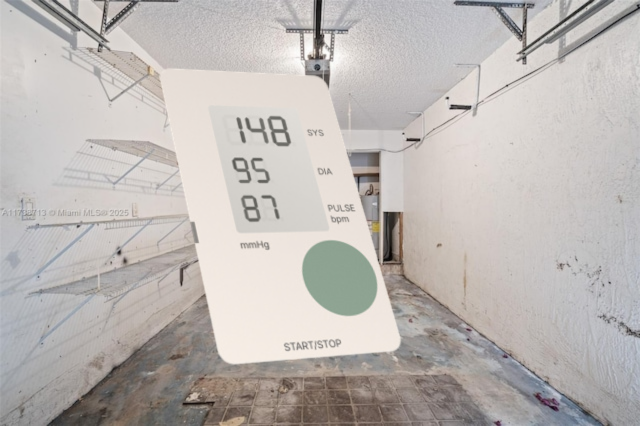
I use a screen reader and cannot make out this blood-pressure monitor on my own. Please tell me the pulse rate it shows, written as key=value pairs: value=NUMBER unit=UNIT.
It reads value=87 unit=bpm
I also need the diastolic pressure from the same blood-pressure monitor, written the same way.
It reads value=95 unit=mmHg
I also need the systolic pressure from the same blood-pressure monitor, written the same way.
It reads value=148 unit=mmHg
